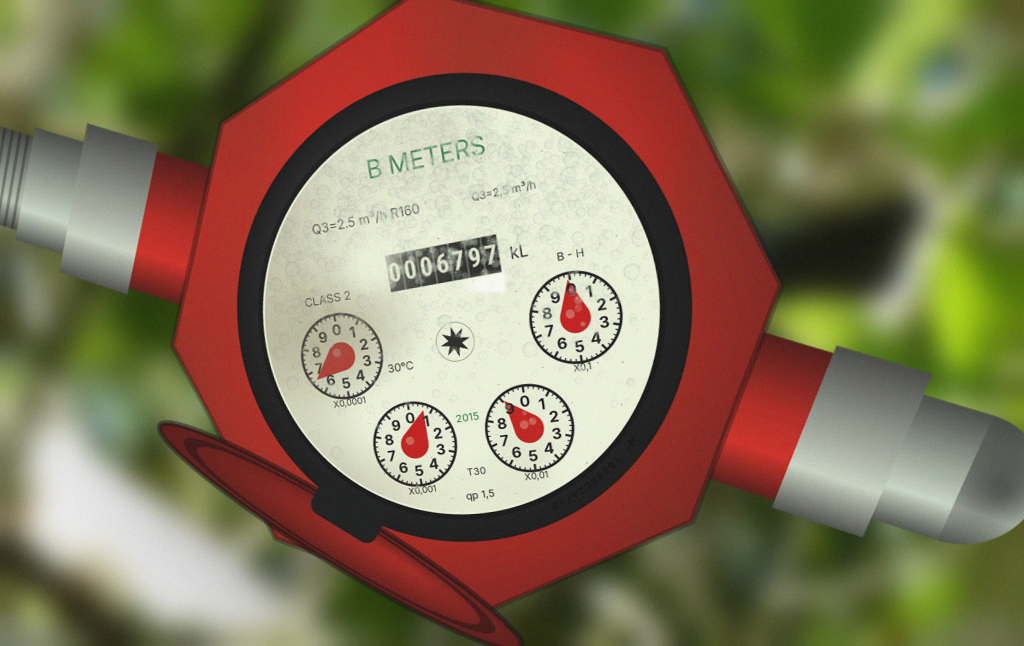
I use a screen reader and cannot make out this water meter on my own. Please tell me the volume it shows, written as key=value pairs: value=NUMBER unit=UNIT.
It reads value=6796.9906 unit=kL
